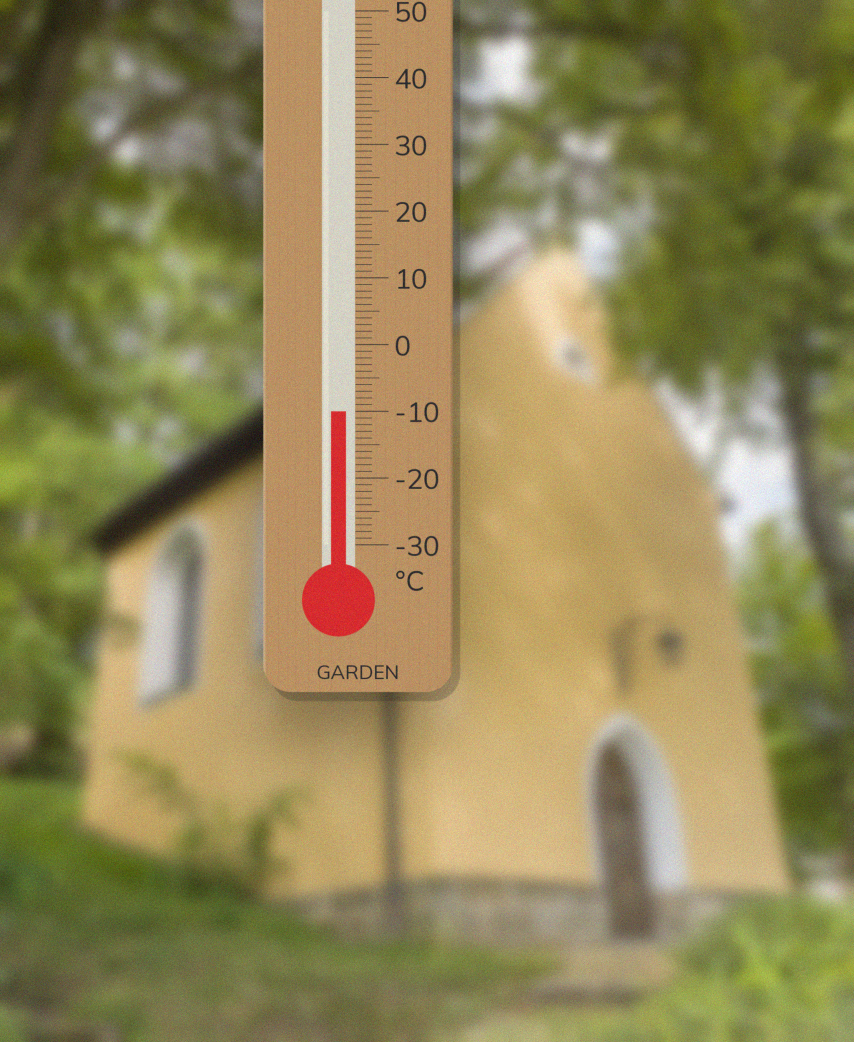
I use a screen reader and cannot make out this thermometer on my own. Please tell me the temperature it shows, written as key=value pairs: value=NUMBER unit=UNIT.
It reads value=-10 unit=°C
